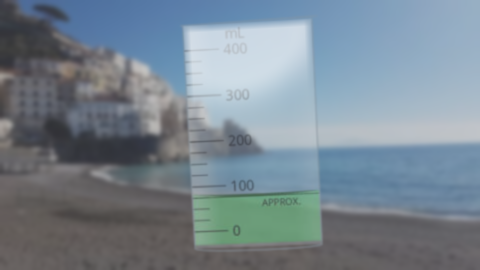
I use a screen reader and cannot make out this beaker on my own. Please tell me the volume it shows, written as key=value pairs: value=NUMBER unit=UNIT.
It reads value=75 unit=mL
